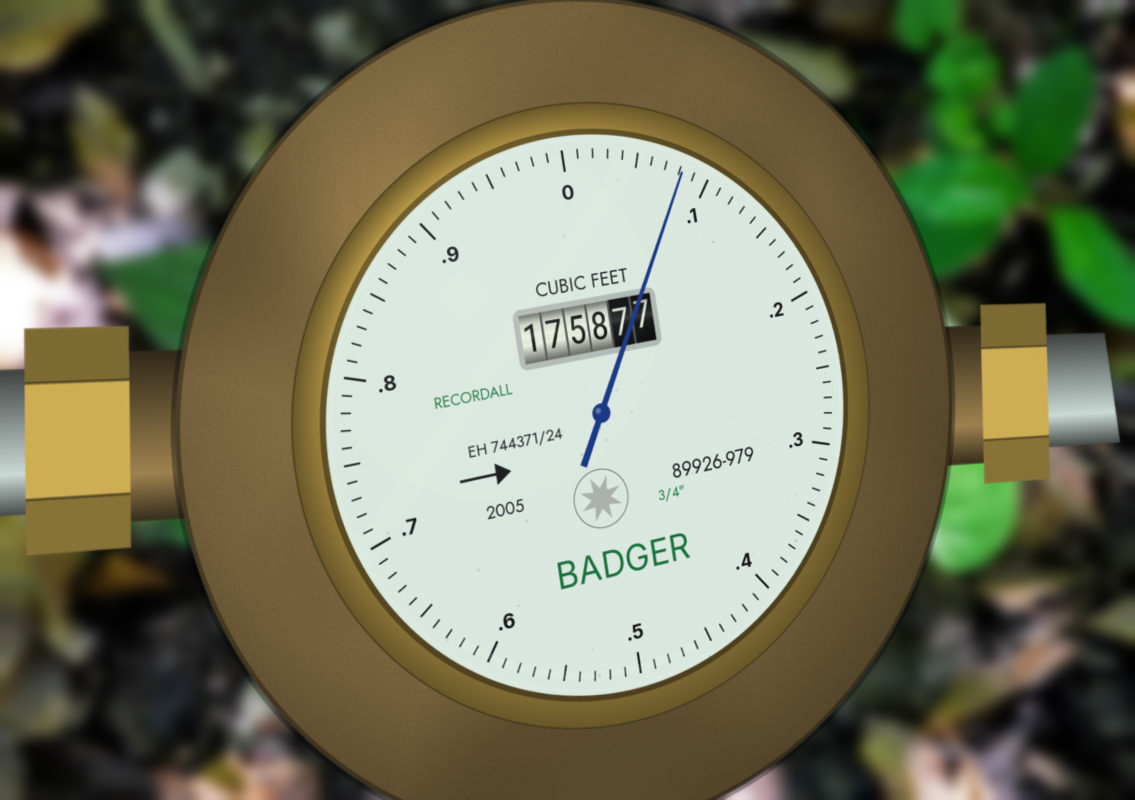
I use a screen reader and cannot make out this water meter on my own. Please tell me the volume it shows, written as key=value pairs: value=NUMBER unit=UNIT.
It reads value=175877.08 unit=ft³
